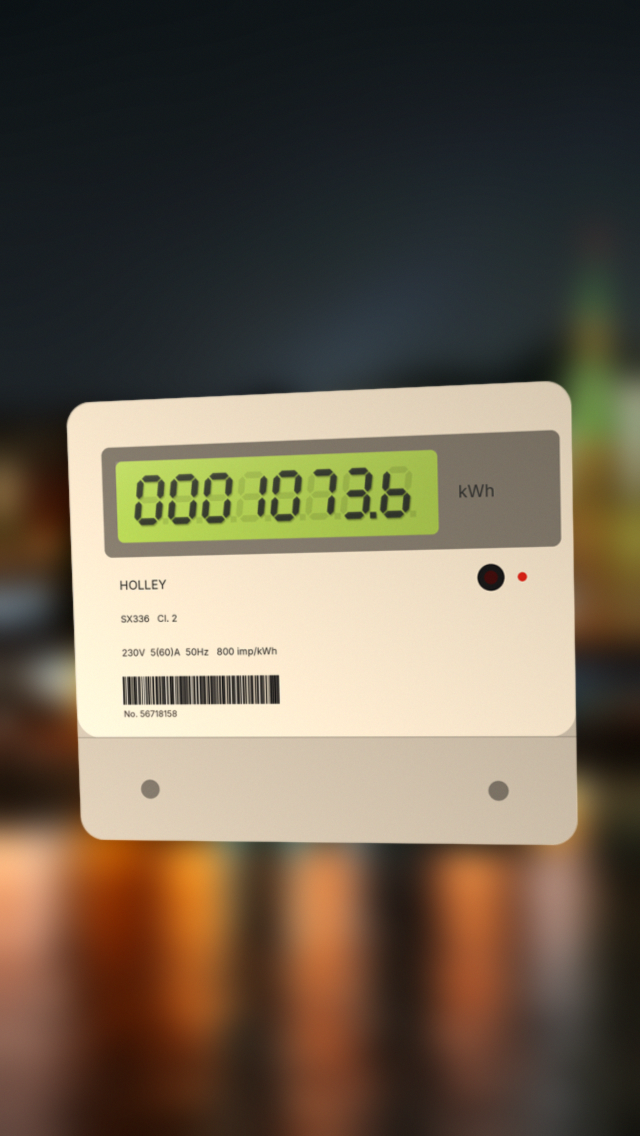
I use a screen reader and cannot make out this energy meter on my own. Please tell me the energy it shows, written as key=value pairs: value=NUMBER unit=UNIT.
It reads value=1073.6 unit=kWh
